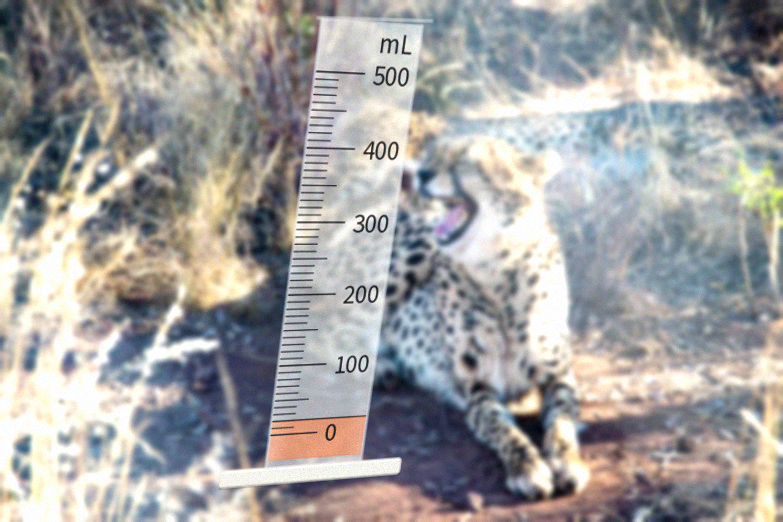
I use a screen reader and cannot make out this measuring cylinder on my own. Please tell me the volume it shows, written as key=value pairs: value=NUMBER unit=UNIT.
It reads value=20 unit=mL
